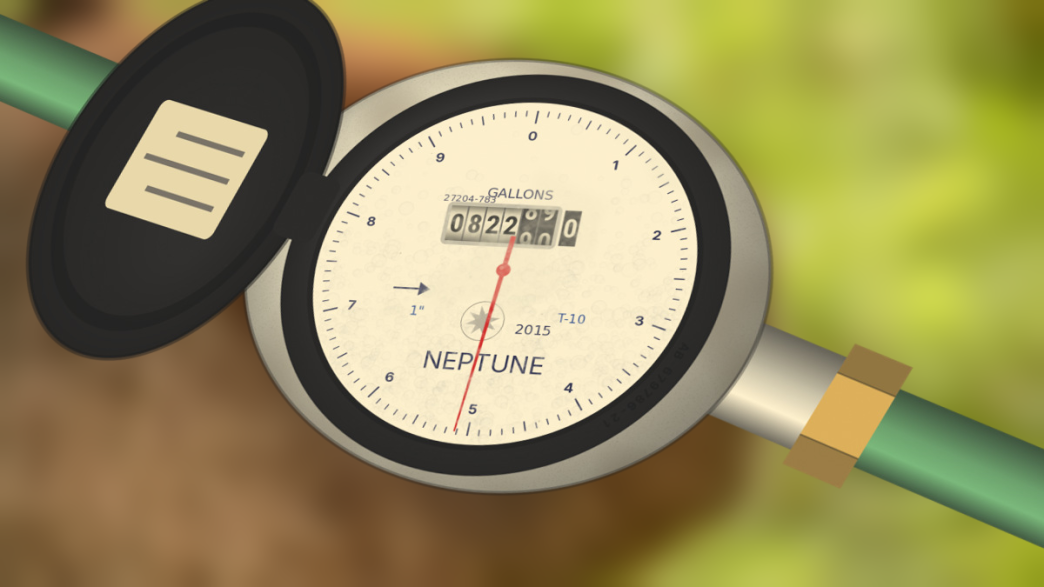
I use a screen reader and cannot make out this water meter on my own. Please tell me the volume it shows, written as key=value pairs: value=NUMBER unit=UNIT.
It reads value=822895.1 unit=gal
